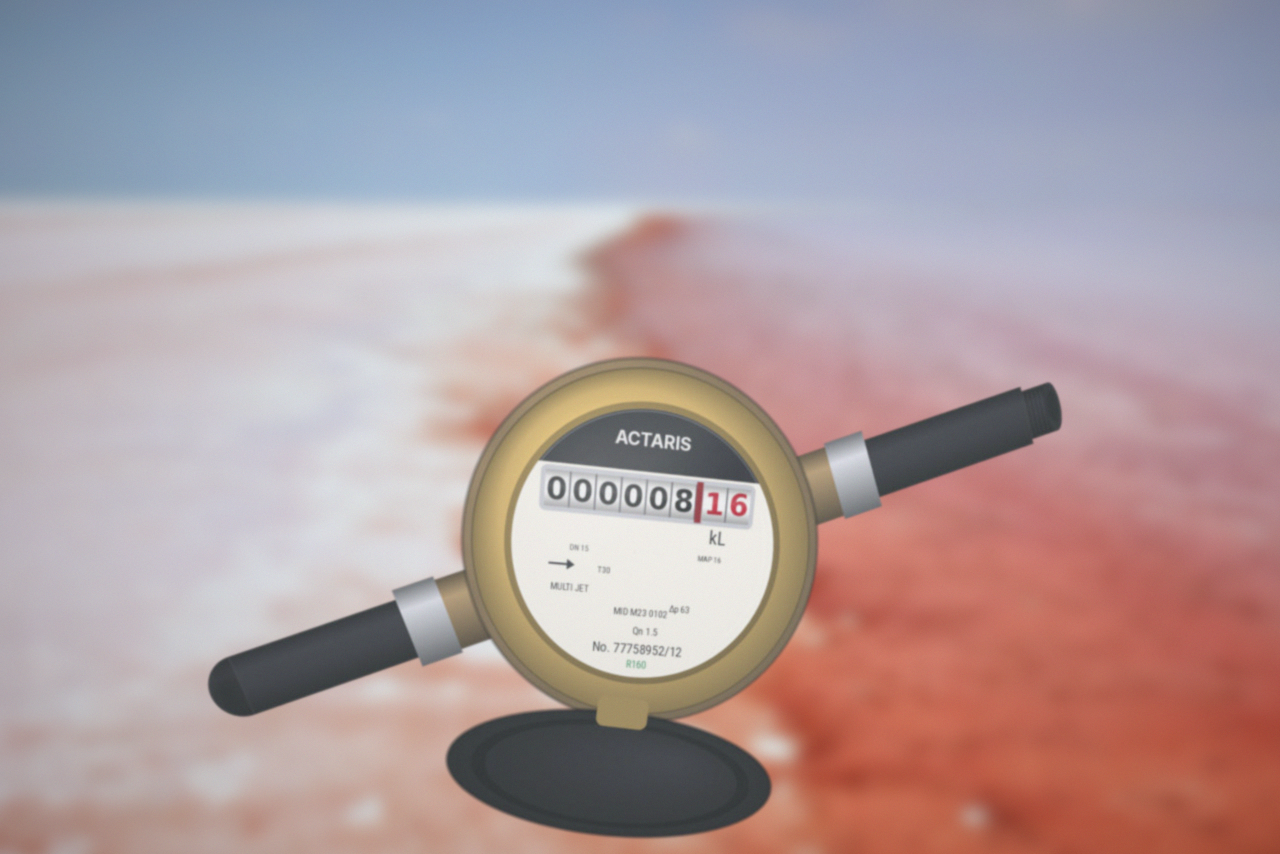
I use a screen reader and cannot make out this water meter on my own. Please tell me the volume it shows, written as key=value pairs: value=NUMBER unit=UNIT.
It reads value=8.16 unit=kL
